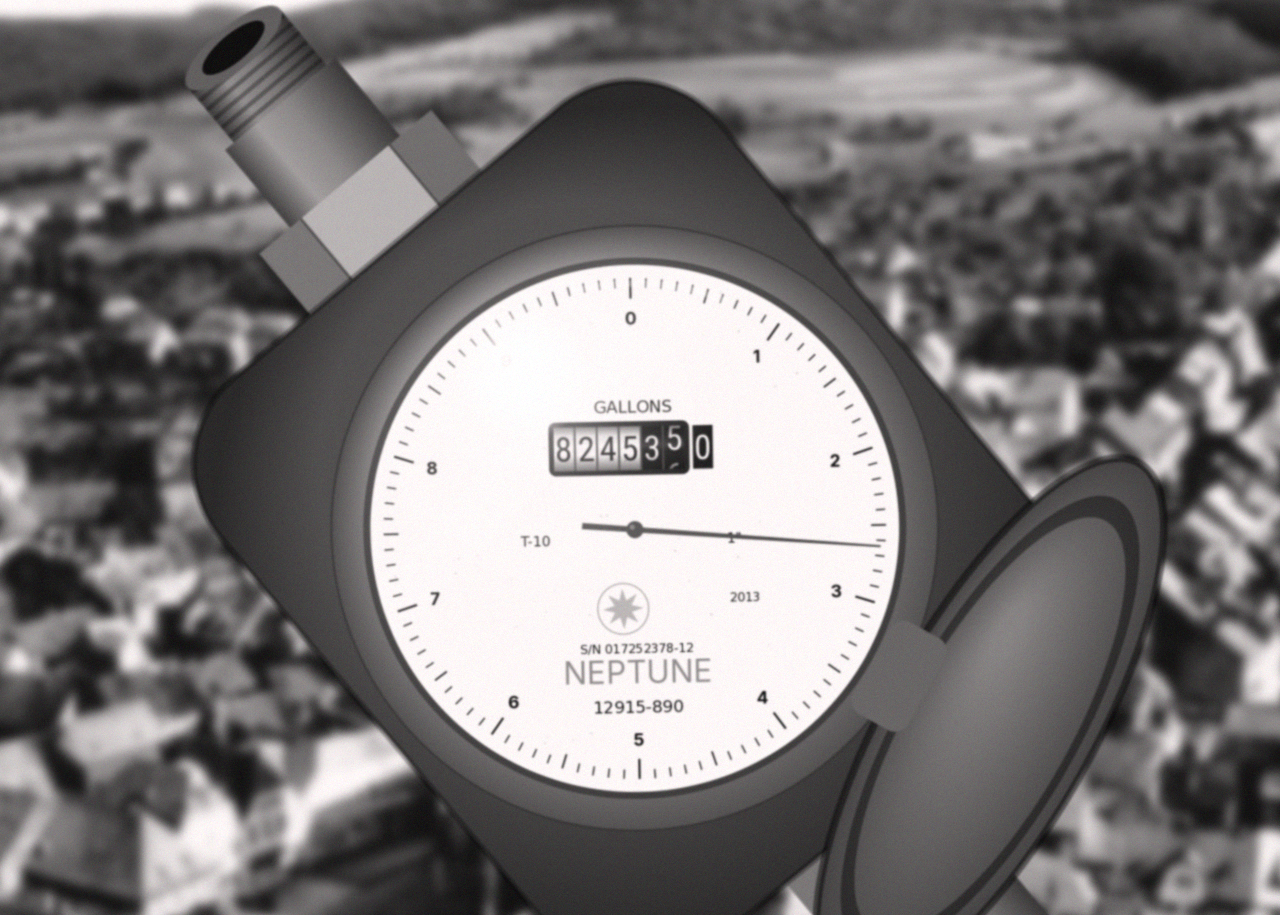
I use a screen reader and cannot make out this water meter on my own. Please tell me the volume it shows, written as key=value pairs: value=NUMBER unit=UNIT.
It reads value=8245352.6 unit=gal
